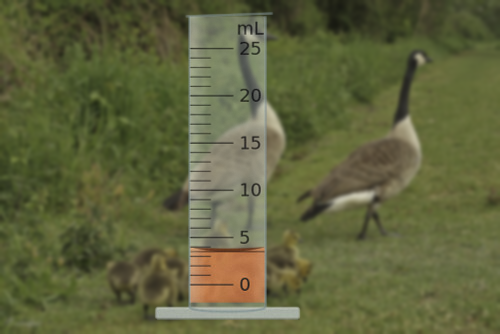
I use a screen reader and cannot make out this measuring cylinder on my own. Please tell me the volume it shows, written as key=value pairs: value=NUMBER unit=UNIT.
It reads value=3.5 unit=mL
